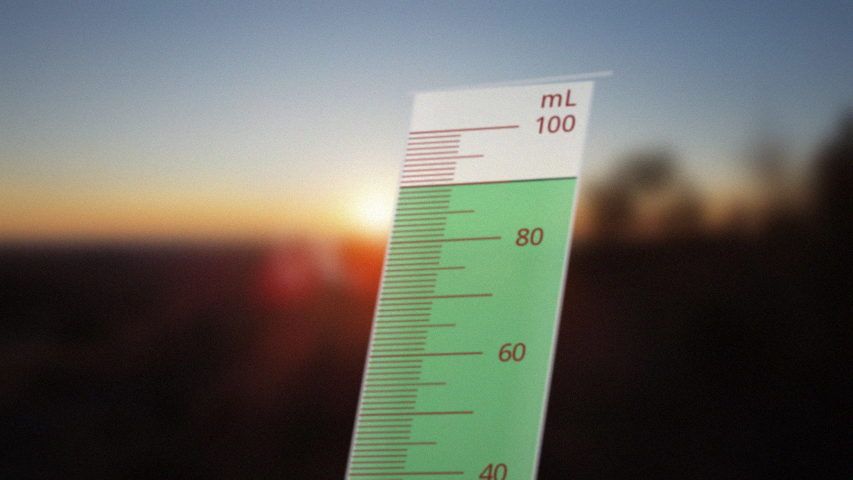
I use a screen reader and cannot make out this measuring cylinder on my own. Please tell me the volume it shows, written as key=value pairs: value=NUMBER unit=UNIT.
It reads value=90 unit=mL
